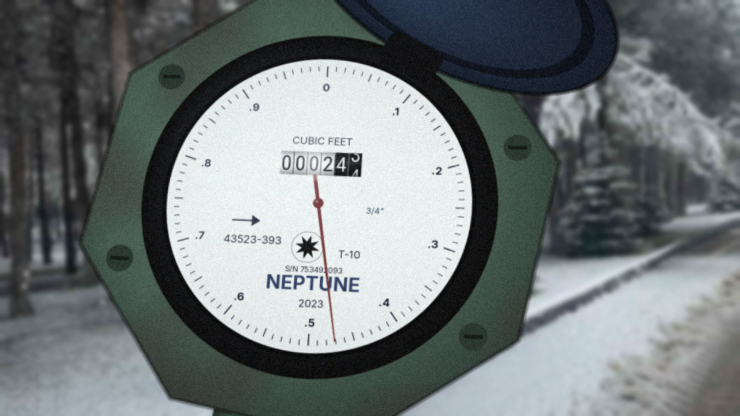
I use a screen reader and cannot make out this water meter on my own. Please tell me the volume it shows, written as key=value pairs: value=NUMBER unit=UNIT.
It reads value=243.47 unit=ft³
